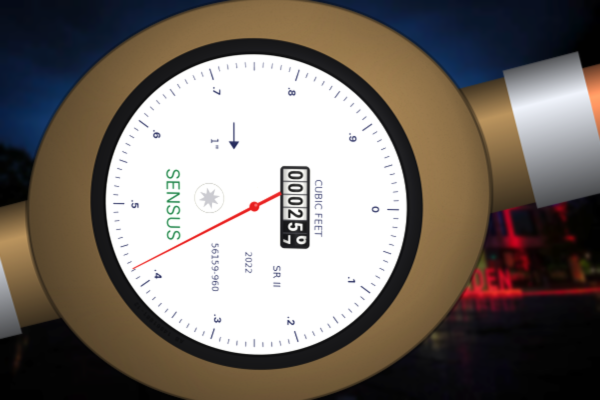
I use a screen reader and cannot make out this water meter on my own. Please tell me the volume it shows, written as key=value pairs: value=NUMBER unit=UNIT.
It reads value=256.42 unit=ft³
